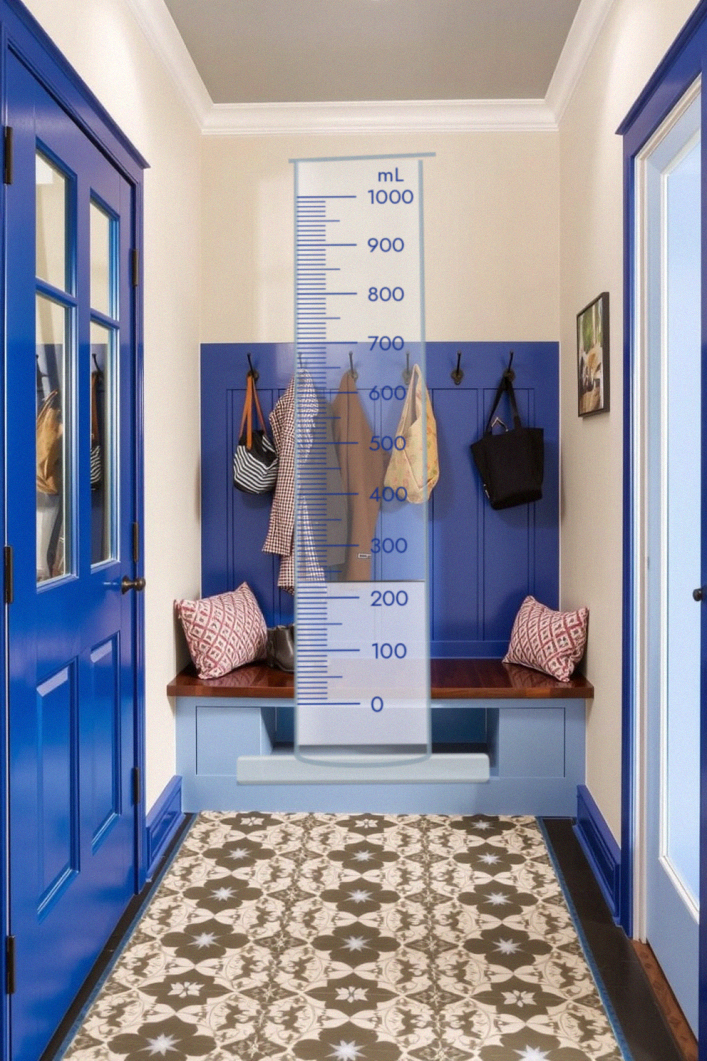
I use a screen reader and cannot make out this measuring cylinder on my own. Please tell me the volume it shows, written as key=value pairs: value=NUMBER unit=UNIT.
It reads value=230 unit=mL
